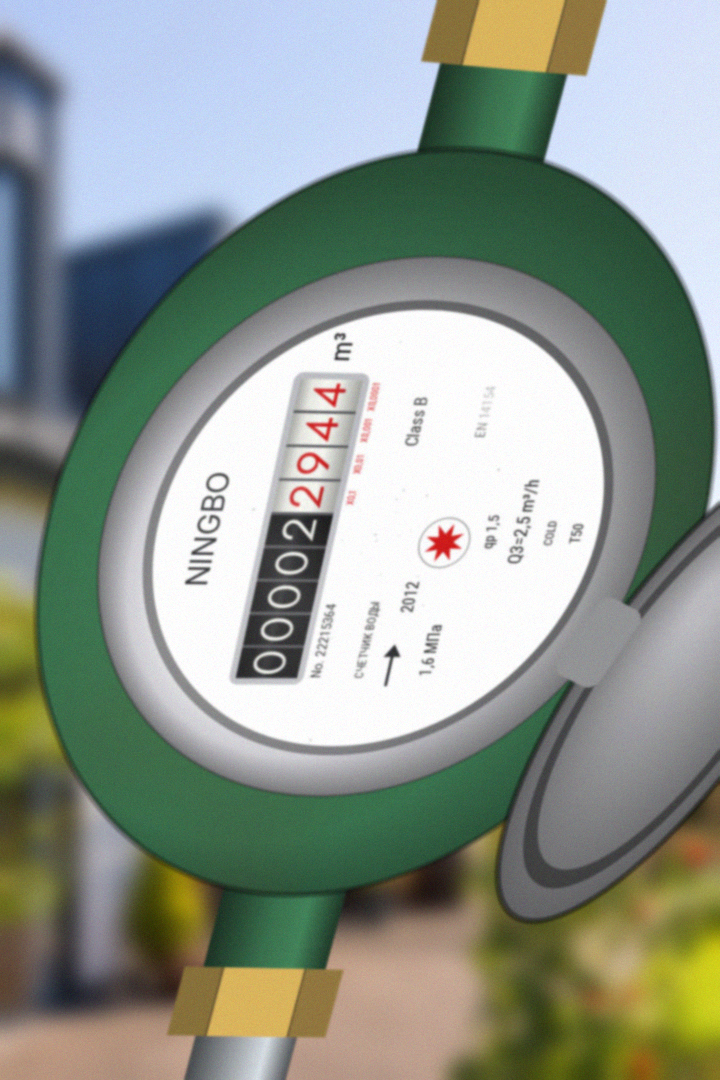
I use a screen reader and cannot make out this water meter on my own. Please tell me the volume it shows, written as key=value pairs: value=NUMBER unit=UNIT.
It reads value=2.2944 unit=m³
